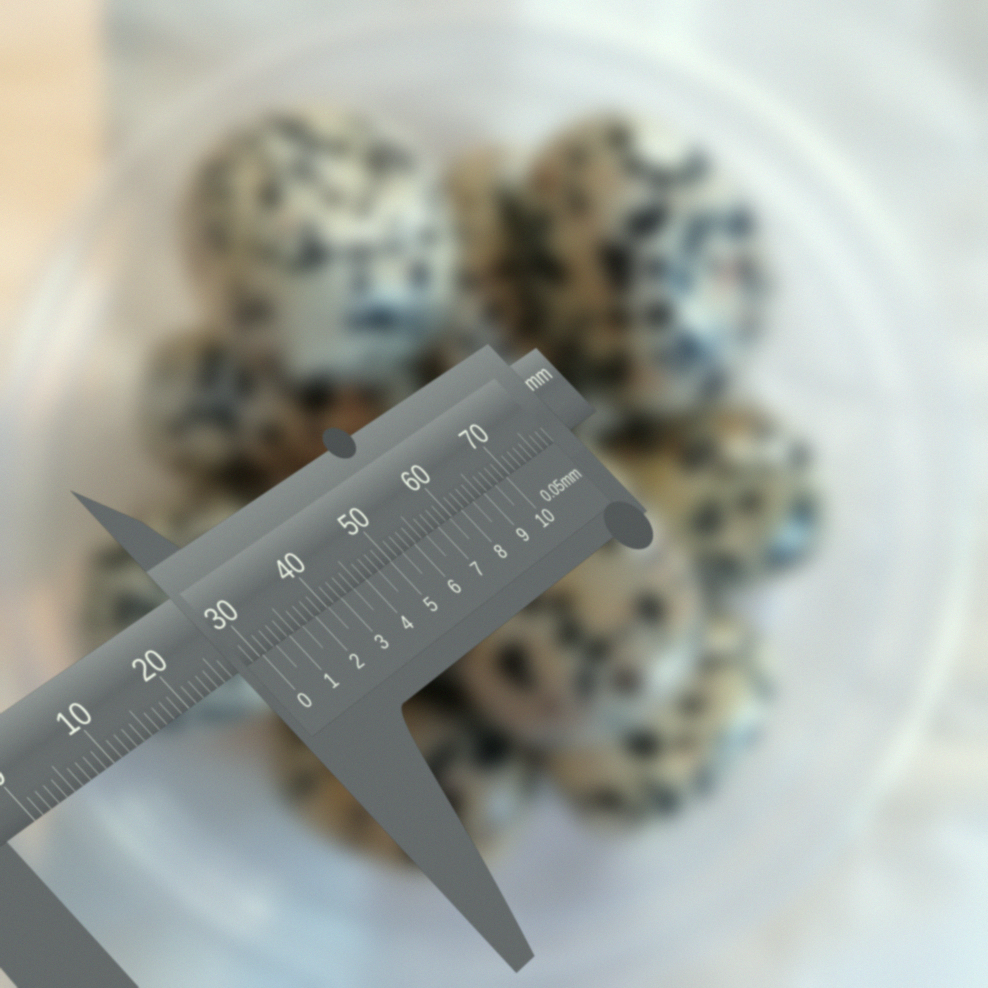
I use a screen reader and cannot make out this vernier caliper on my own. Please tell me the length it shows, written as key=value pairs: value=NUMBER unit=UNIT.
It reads value=30.4 unit=mm
